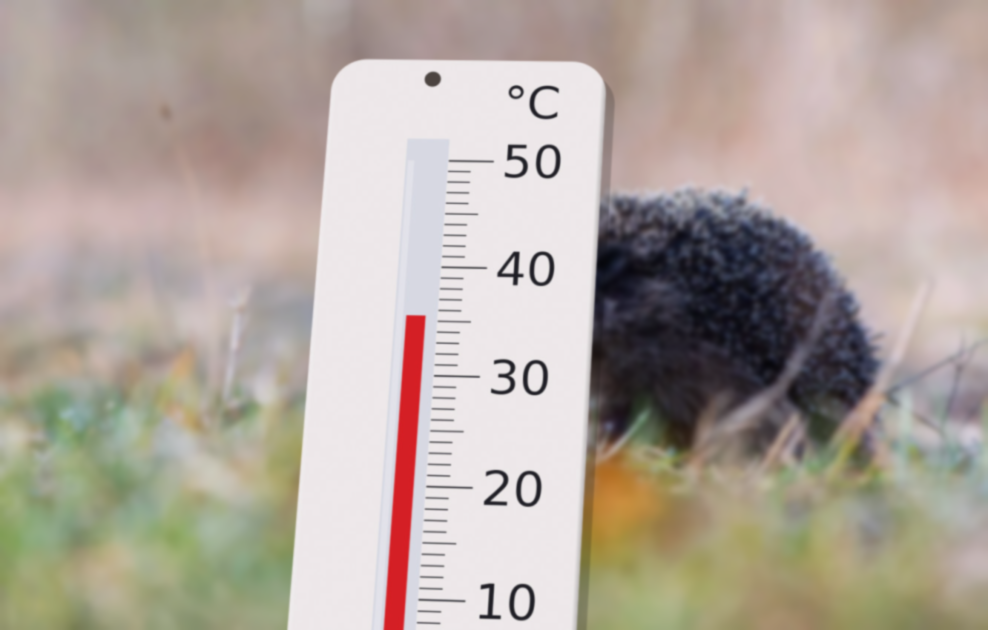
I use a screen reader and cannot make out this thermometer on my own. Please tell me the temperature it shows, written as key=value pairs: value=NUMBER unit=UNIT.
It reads value=35.5 unit=°C
